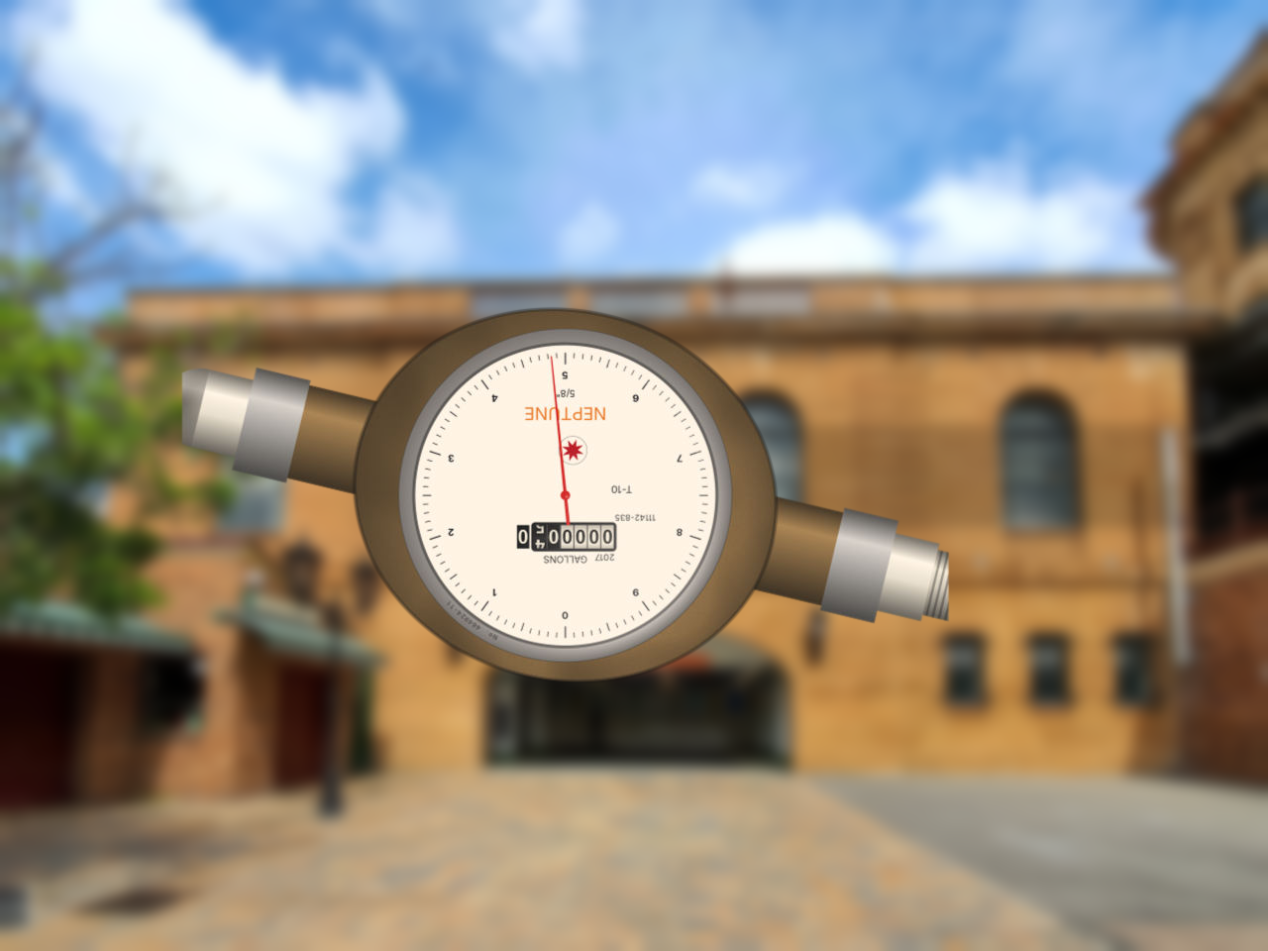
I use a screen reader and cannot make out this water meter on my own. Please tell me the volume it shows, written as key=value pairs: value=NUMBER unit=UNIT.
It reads value=44.8 unit=gal
